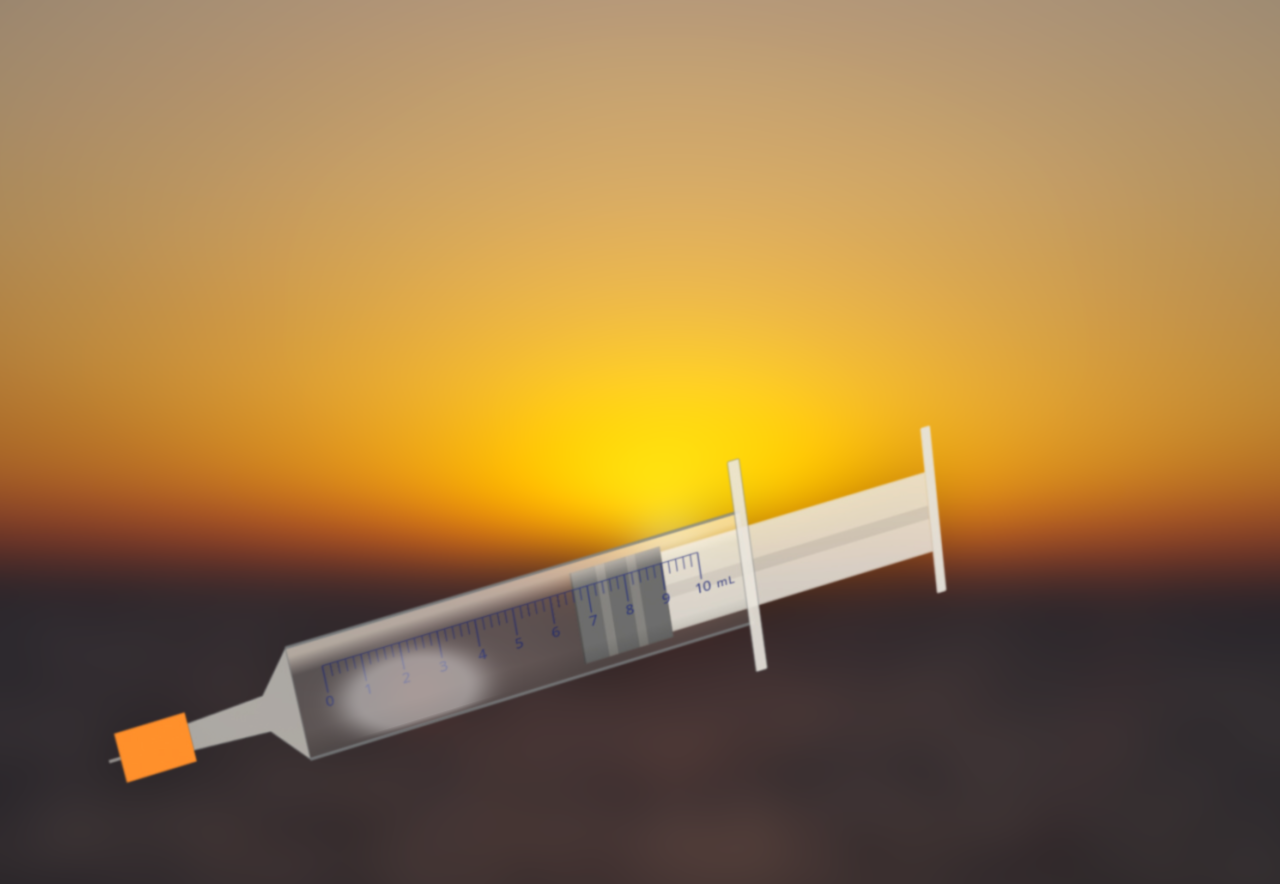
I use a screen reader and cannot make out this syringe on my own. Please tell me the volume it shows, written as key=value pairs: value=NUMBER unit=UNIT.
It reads value=6.6 unit=mL
